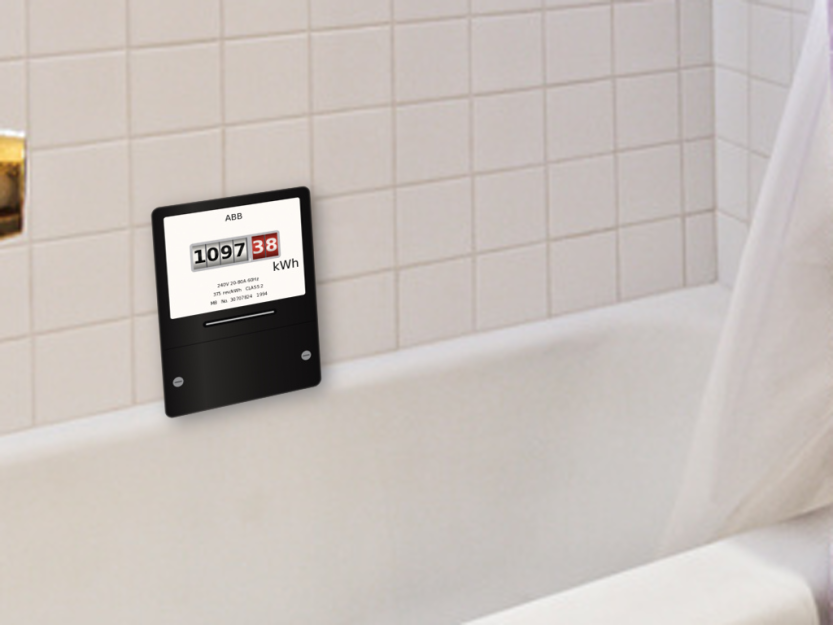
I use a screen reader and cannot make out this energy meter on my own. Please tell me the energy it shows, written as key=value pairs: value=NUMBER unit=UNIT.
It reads value=1097.38 unit=kWh
